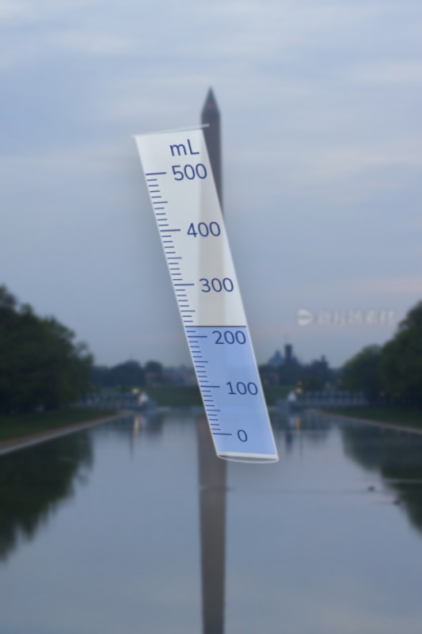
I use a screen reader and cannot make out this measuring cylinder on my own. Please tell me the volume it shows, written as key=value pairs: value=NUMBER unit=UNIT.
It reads value=220 unit=mL
